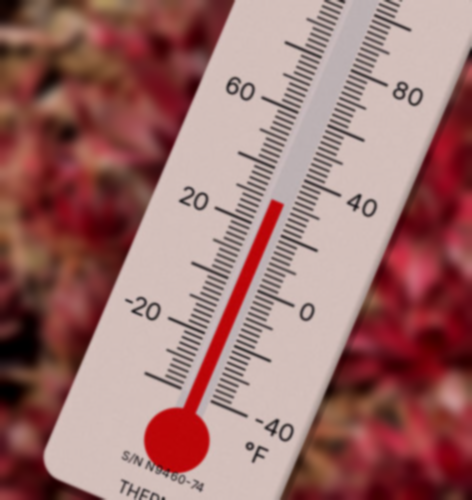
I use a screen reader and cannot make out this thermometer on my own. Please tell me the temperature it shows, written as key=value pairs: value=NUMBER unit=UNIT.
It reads value=30 unit=°F
